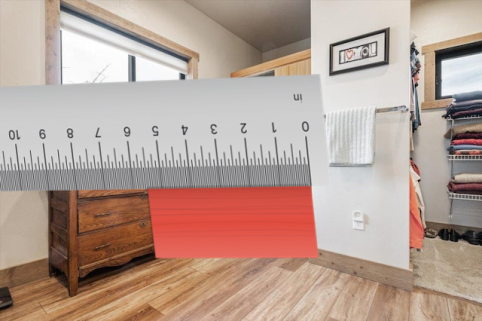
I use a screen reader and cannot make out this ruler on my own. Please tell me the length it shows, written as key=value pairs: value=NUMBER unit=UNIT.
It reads value=5.5 unit=in
